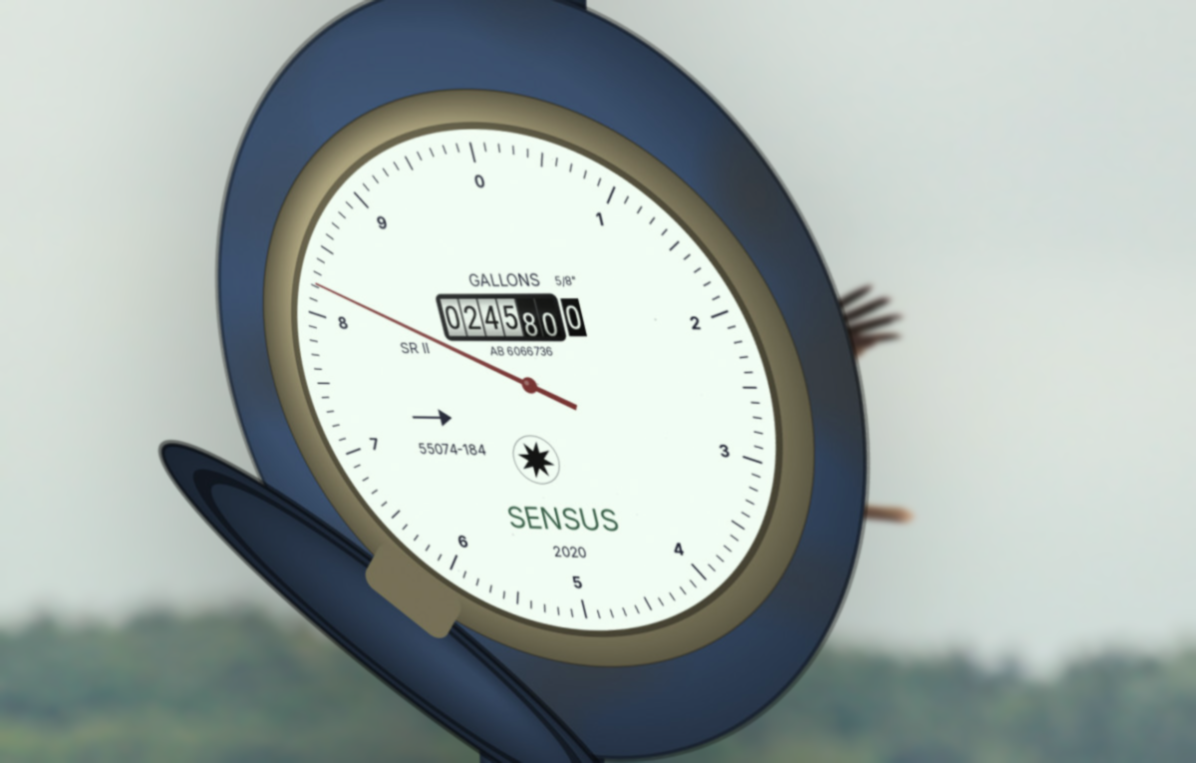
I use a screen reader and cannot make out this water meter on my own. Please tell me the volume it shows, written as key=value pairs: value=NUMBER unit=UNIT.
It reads value=245798.2 unit=gal
